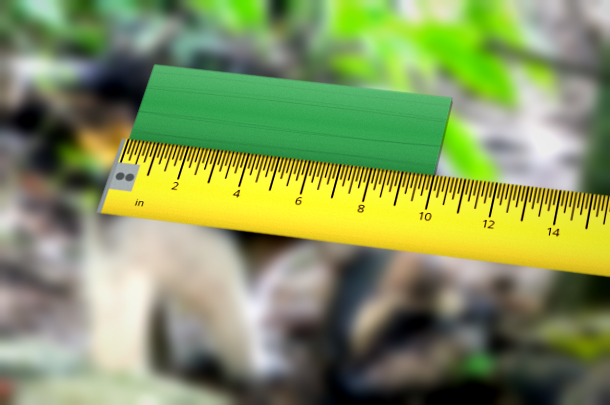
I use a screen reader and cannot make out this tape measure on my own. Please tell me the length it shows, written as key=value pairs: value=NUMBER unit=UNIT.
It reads value=10 unit=in
